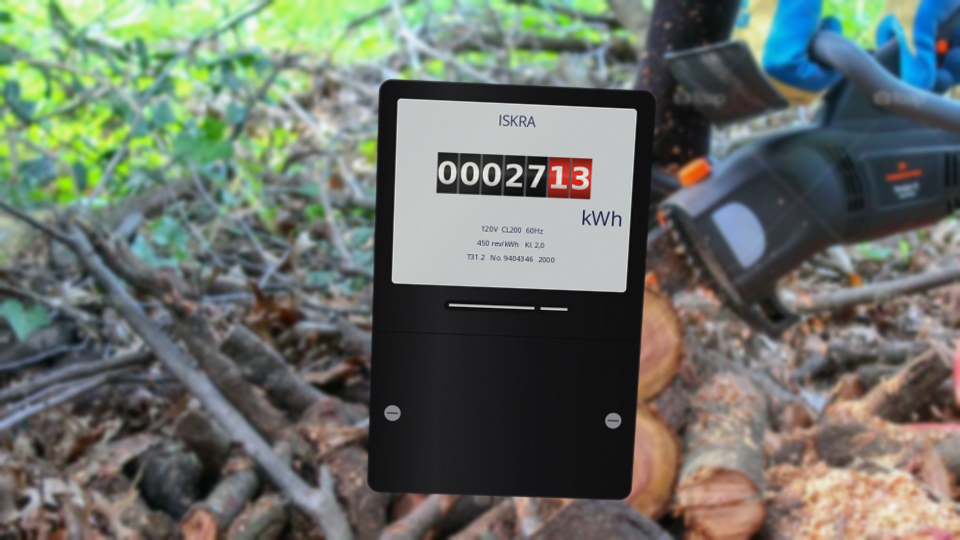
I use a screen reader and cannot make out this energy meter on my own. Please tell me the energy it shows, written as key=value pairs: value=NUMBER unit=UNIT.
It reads value=27.13 unit=kWh
